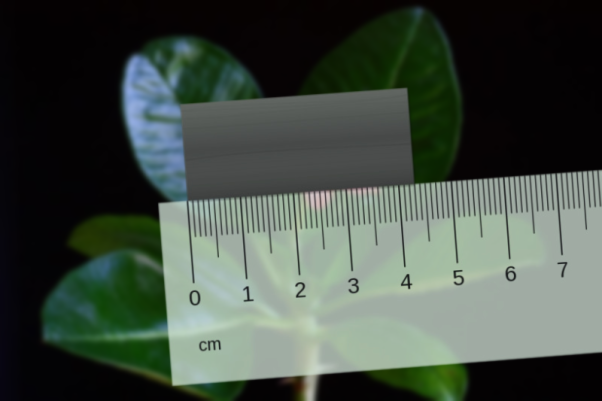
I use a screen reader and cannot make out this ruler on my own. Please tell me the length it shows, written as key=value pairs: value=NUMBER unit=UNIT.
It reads value=4.3 unit=cm
